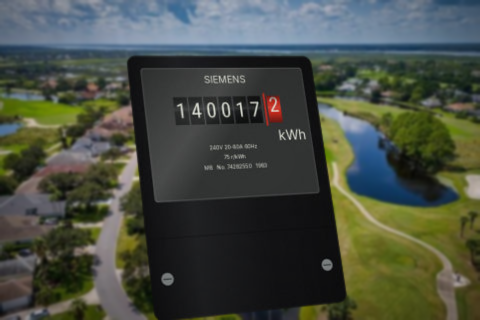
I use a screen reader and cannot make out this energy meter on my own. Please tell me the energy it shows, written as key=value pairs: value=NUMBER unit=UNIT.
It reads value=140017.2 unit=kWh
